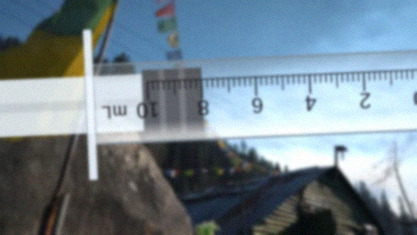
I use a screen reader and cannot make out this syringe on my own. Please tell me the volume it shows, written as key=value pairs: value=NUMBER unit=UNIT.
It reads value=8 unit=mL
